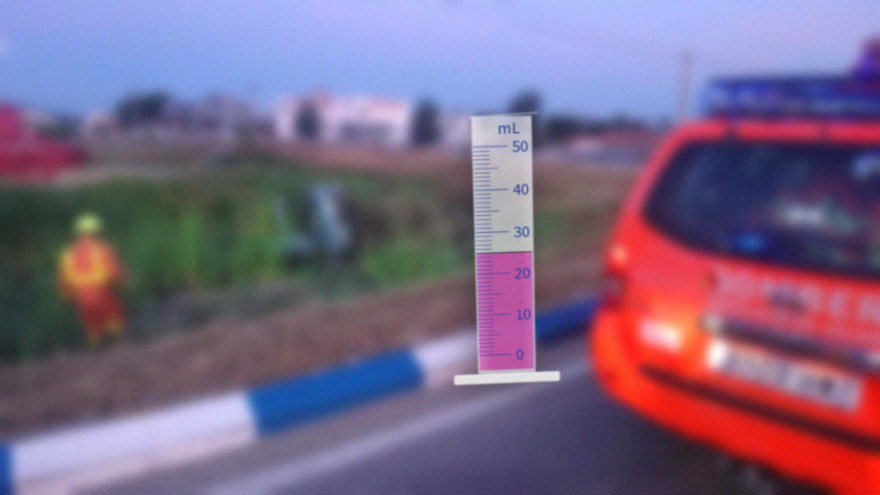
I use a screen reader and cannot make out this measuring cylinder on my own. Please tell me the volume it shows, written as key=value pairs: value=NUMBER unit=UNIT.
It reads value=25 unit=mL
